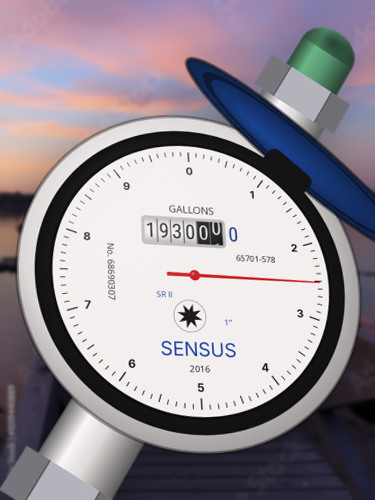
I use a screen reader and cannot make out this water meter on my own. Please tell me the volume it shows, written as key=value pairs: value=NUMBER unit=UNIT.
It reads value=1930002.5 unit=gal
